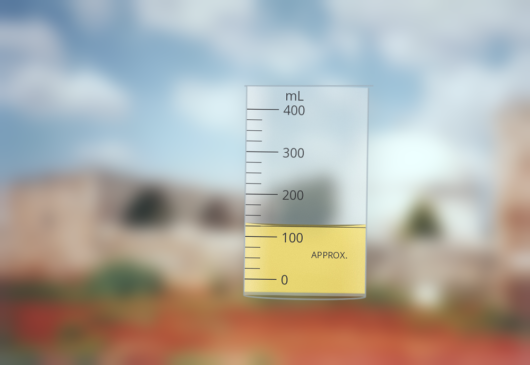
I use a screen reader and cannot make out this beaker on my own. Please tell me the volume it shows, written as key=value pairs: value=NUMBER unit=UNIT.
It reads value=125 unit=mL
